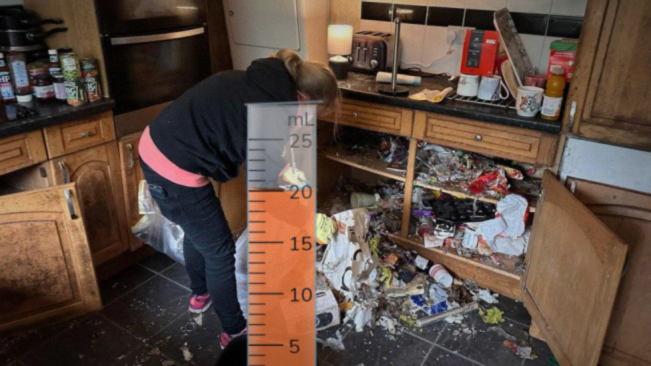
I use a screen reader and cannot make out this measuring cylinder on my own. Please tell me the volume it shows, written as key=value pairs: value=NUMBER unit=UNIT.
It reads value=20 unit=mL
